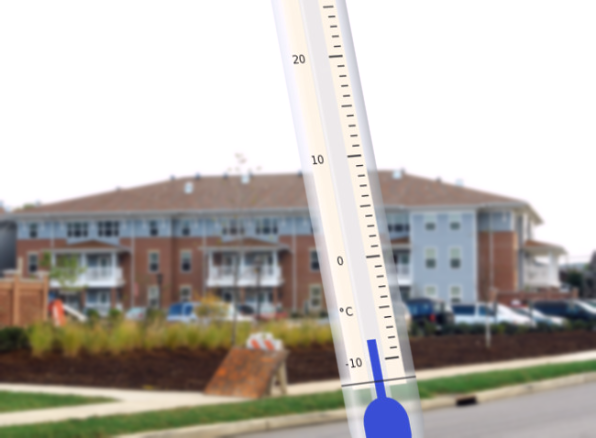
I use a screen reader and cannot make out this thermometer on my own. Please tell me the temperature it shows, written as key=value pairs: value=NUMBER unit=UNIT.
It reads value=-8 unit=°C
